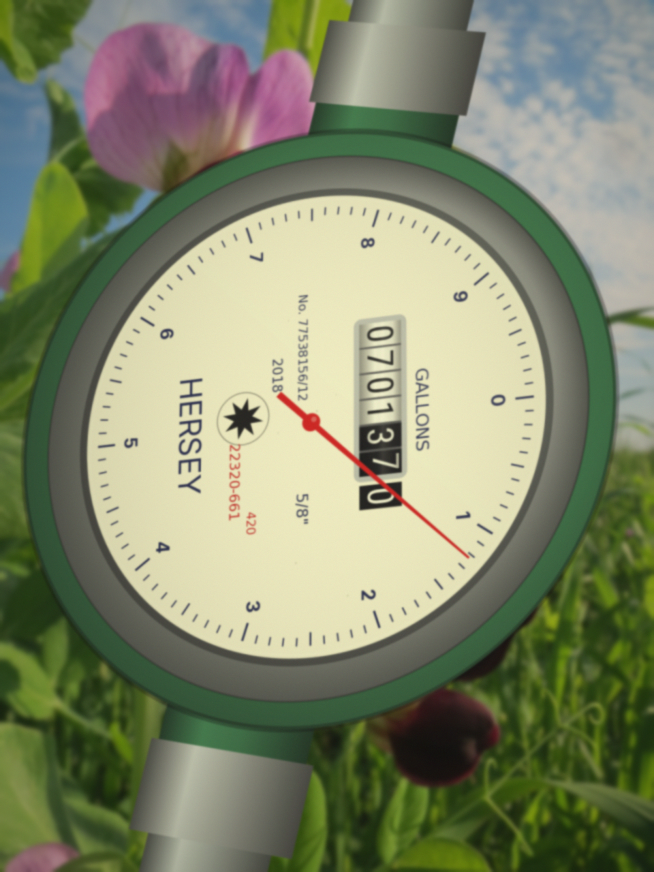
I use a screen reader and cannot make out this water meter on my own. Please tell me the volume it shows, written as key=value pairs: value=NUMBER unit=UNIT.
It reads value=701371.2 unit=gal
